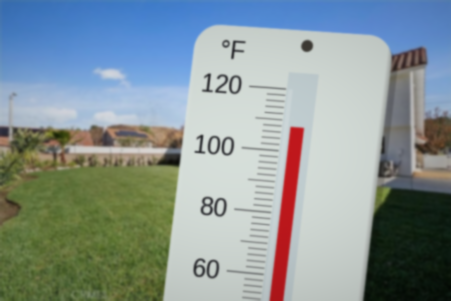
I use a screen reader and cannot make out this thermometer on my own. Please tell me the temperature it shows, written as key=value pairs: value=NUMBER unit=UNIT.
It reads value=108 unit=°F
